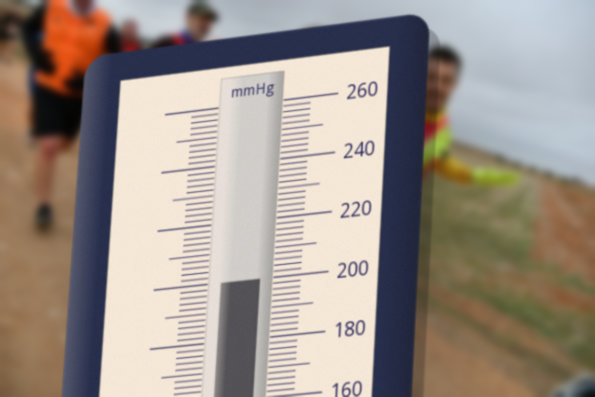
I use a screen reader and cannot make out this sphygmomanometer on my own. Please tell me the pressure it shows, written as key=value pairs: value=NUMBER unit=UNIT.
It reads value=200 unit=mmHg
